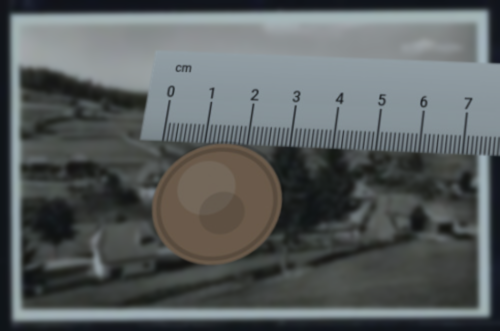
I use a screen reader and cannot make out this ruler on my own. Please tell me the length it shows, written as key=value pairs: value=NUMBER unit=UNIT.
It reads value=3 unit=cm
